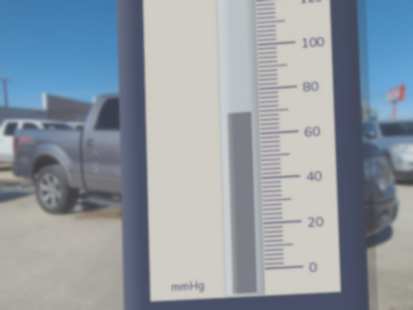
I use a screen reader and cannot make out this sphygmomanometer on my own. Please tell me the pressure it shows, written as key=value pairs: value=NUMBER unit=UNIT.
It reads value=70 unit=mmHg
